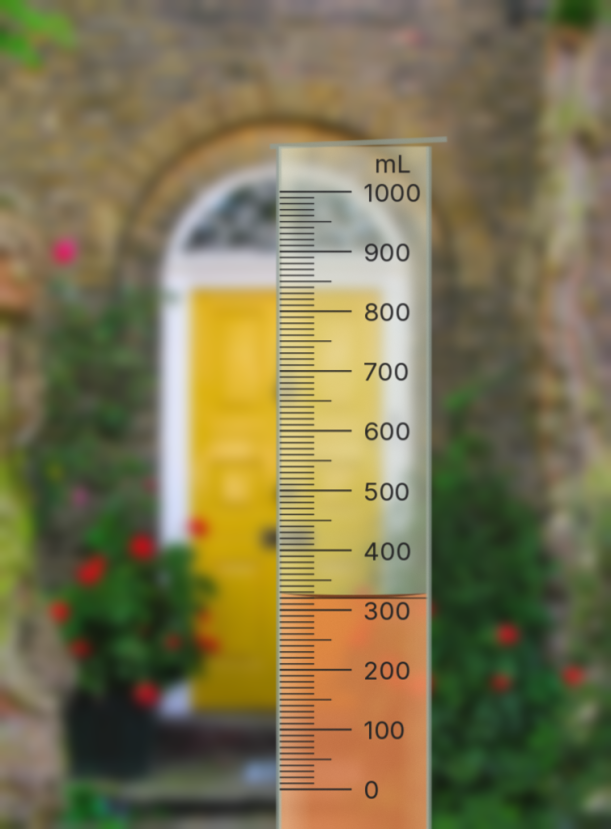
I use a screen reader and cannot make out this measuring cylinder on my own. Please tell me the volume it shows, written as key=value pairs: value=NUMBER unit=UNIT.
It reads value=320 unit=mL
